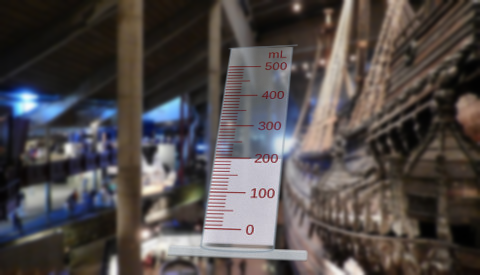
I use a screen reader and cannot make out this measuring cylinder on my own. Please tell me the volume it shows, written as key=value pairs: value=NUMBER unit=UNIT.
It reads value=200 unit=mL
